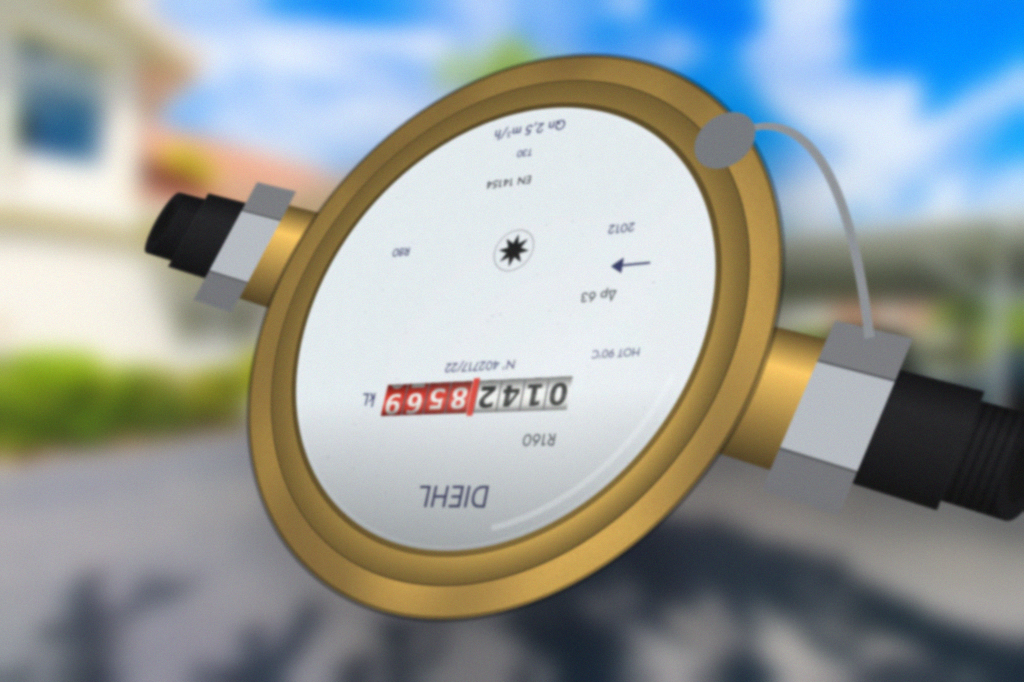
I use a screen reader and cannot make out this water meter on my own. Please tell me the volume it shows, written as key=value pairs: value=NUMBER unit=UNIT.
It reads value=142.8569 unit=kL
